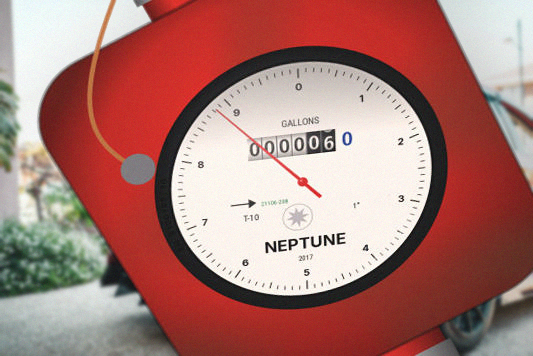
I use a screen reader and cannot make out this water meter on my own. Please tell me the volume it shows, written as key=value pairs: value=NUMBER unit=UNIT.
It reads value=58.8 unit=gal
